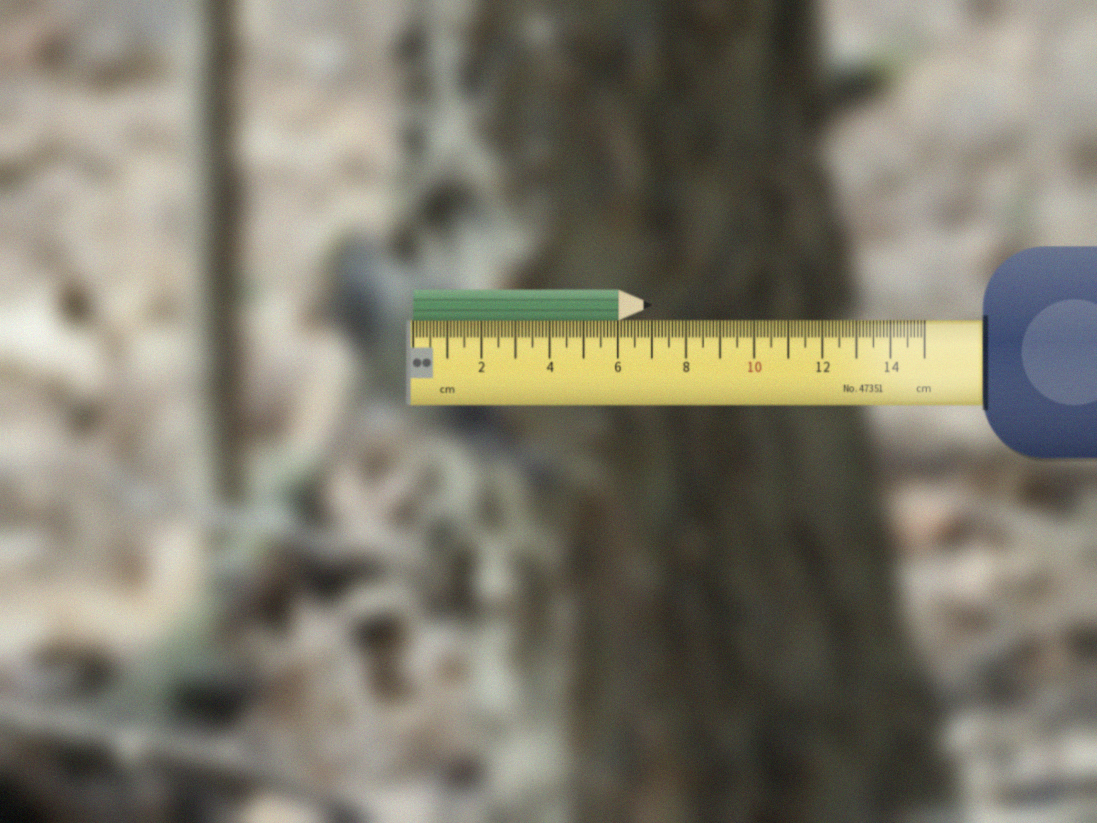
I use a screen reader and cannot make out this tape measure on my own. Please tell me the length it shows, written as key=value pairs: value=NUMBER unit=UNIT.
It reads value=7 unit=cm
